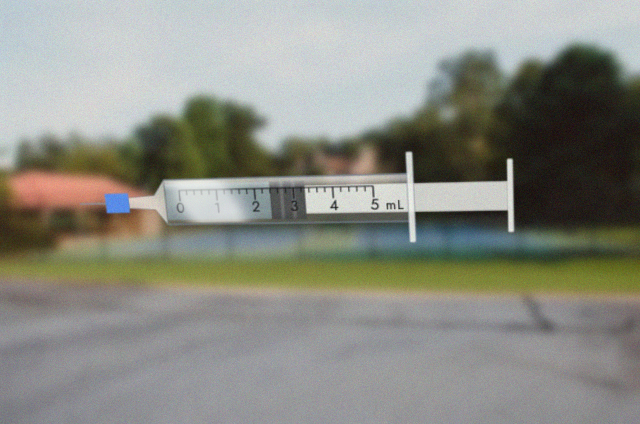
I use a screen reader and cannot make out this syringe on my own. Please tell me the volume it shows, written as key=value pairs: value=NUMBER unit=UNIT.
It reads value=2.4 unit=mL
